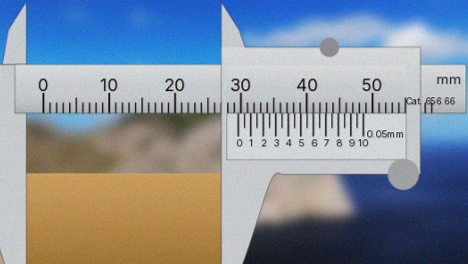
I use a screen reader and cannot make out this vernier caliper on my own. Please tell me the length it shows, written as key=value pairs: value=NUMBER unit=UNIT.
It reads value=29.6 unit=mm
